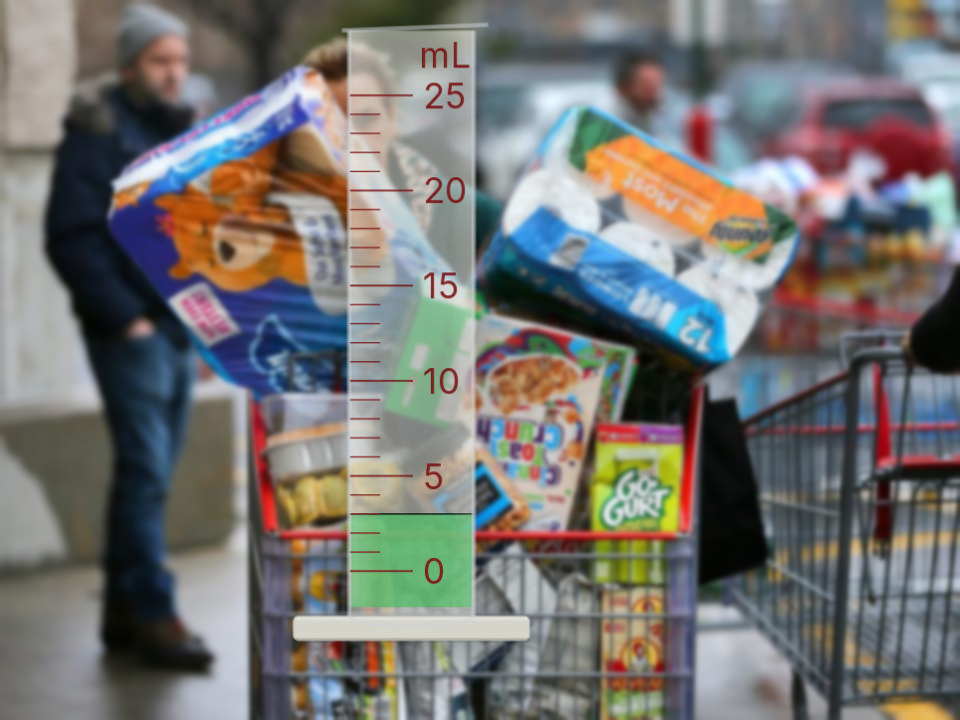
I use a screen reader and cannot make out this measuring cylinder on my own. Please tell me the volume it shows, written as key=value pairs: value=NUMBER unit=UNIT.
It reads value=3 unit=mL
